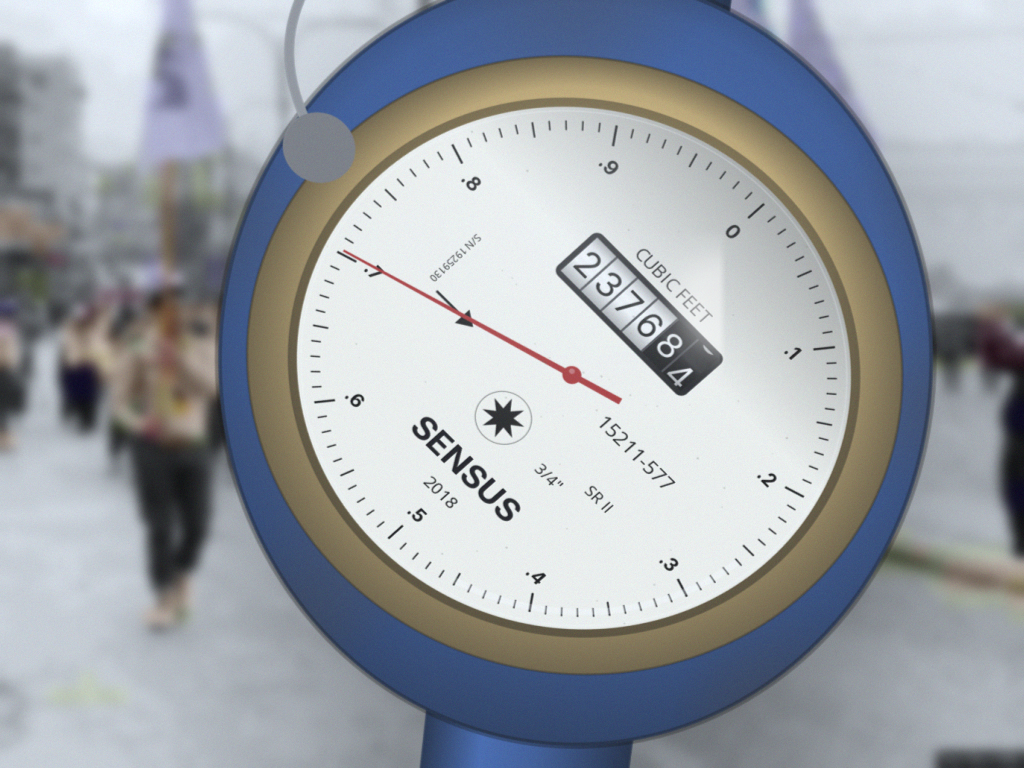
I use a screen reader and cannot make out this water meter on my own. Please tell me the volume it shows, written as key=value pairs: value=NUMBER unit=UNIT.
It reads value=237683.70 unit=ft³
